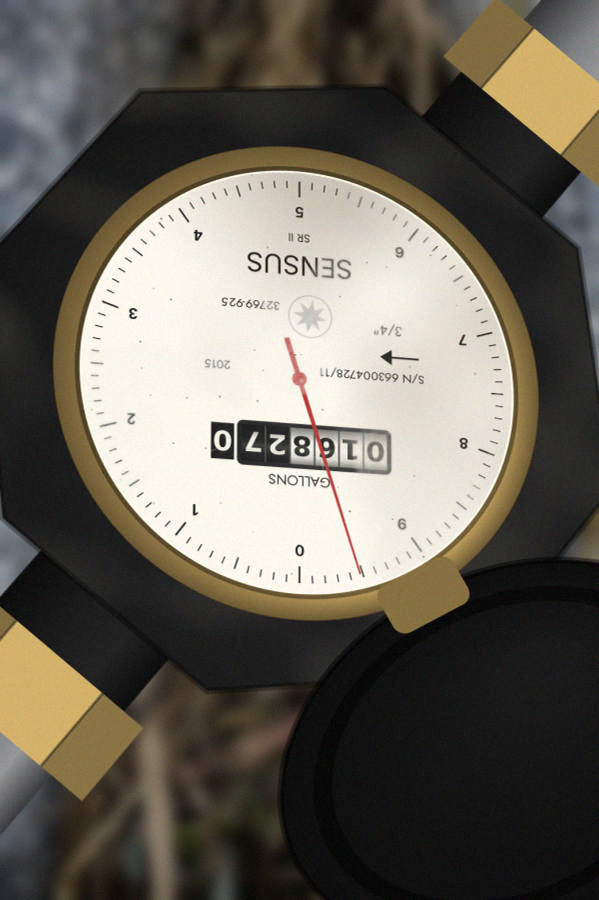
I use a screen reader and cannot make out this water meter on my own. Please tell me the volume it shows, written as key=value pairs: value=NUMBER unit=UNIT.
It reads value=168269.5 unit=gal
